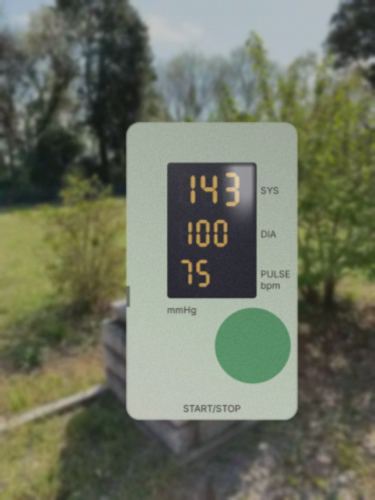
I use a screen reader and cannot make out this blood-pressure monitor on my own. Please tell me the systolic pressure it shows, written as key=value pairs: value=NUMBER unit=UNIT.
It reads value=143 unit=mmHg
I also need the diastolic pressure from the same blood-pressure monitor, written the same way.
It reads value=100 unit=mmHg
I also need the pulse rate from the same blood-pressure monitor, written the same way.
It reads value=75 unit=bpm
